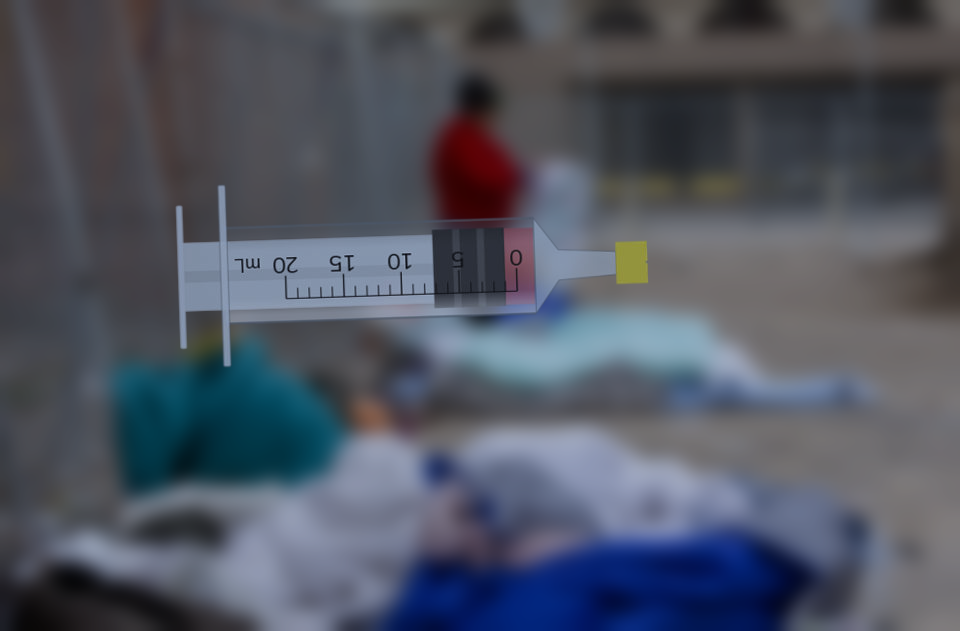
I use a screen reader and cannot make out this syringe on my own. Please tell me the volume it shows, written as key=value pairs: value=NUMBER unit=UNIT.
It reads value=1 unit=mL
